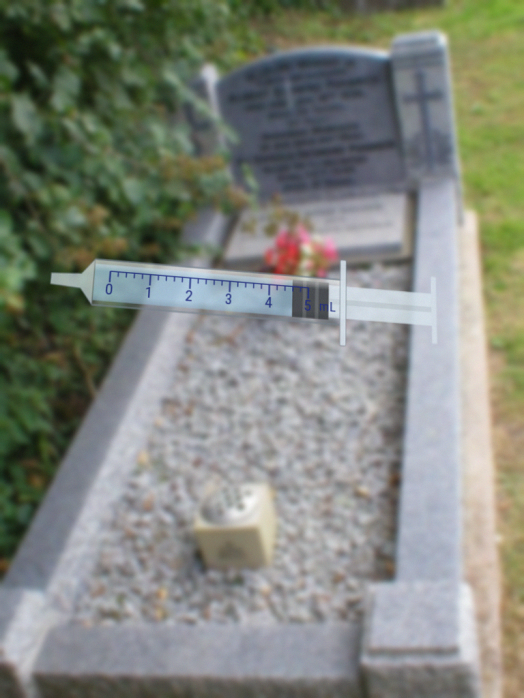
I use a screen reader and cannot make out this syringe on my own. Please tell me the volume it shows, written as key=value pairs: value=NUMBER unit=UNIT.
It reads value=4.6 unit=mL
